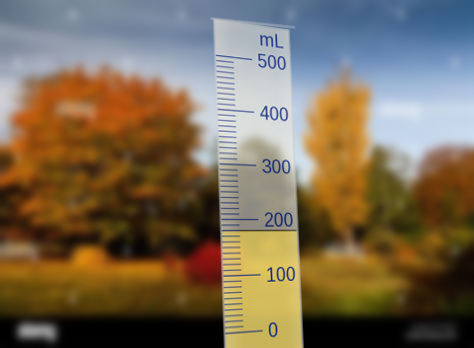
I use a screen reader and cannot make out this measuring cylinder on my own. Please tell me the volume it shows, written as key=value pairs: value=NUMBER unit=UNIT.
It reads value=180 unit=mL
